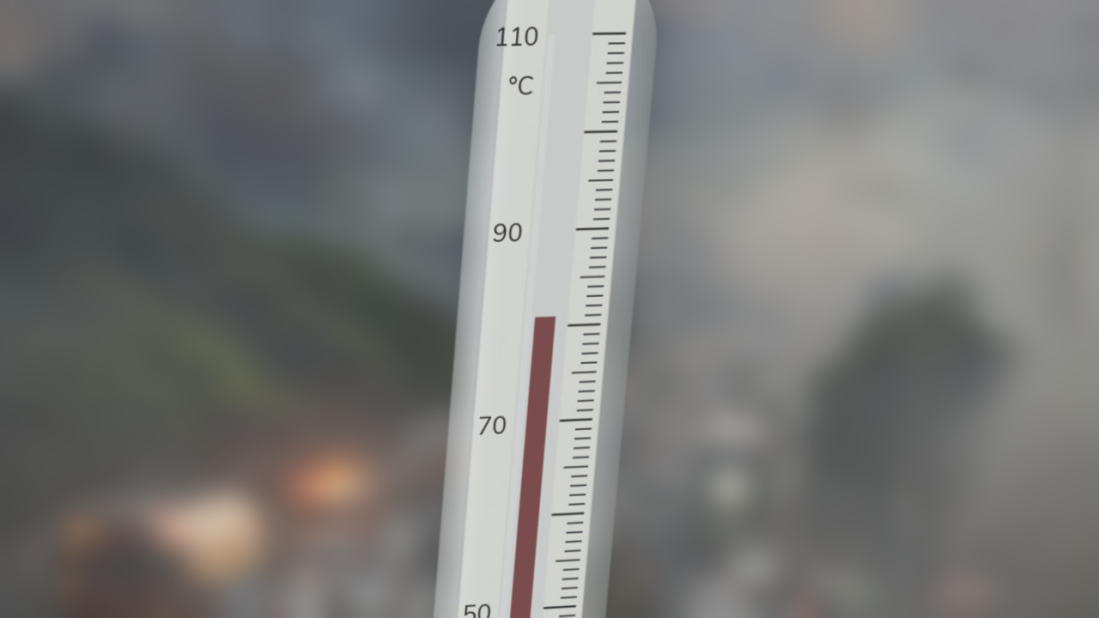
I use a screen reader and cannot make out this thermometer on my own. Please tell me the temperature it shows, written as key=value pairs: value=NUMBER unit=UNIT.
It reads value=81 unit=°C
